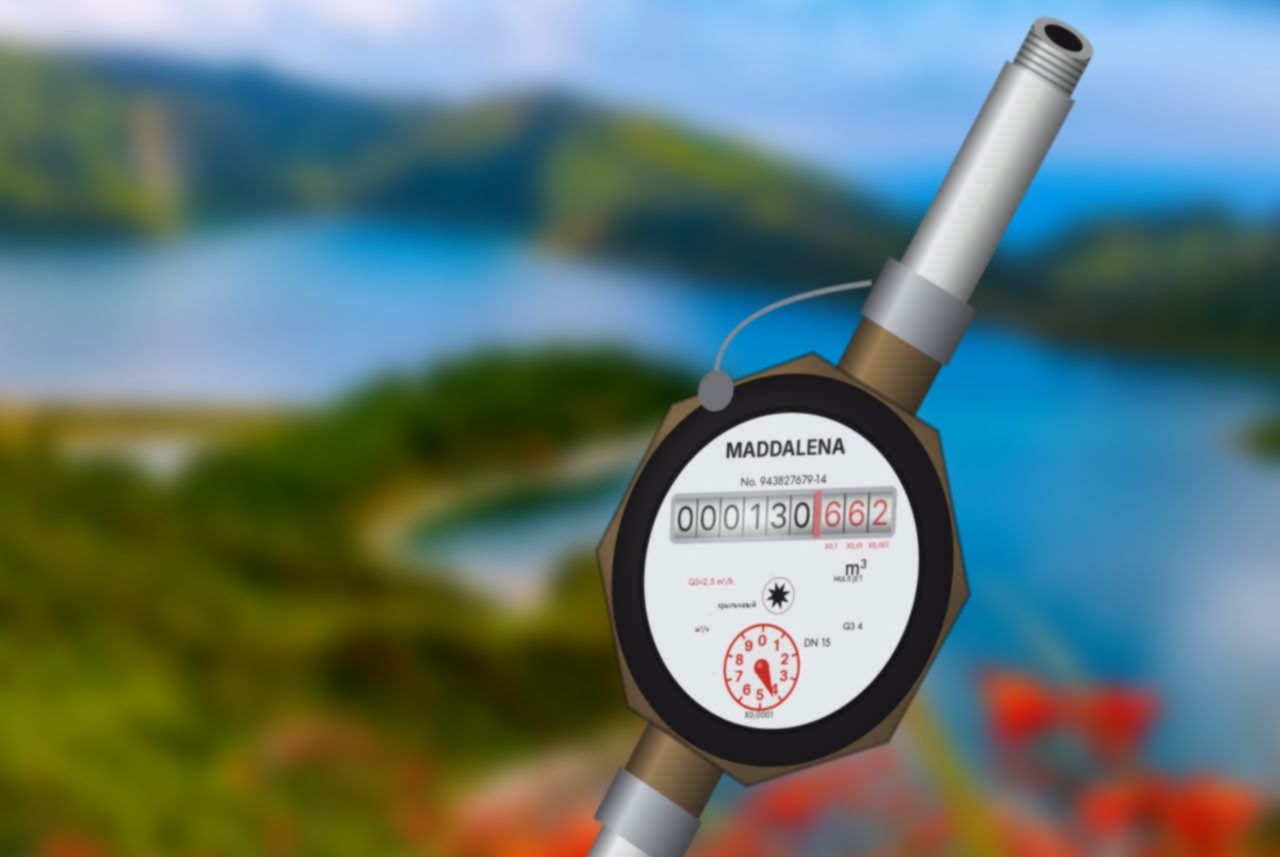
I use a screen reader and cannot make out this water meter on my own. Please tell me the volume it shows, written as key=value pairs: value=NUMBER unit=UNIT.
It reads value=130.6624 unit=m³
